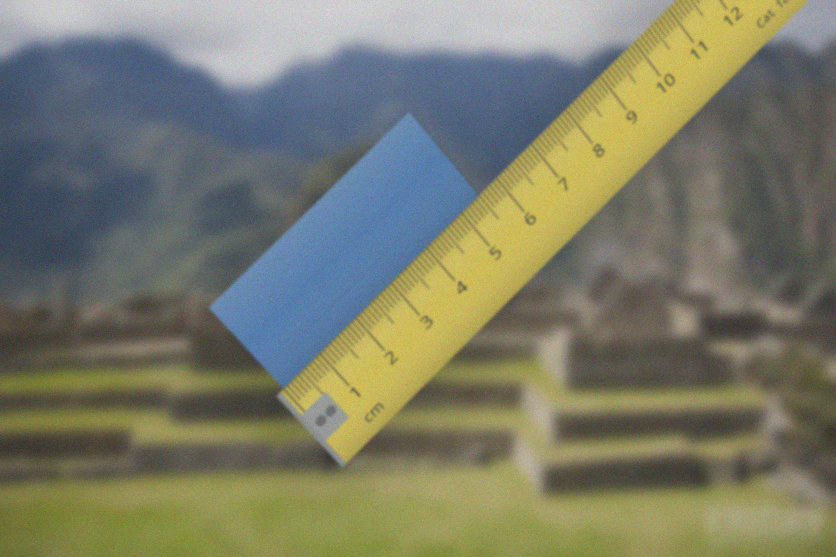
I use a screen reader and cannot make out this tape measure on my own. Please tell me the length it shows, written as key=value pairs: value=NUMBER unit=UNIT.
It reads value=5.5 unit=cm
